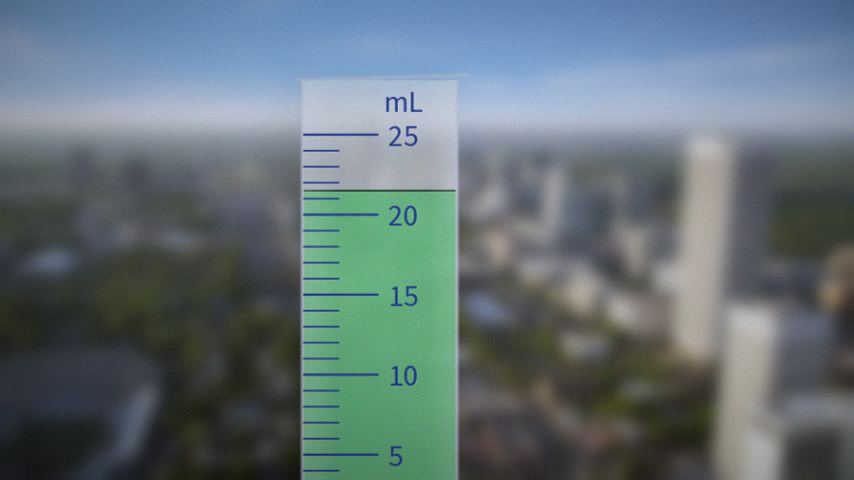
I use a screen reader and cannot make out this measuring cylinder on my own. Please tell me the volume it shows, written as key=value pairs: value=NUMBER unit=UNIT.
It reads value=21.5 unit=mL
